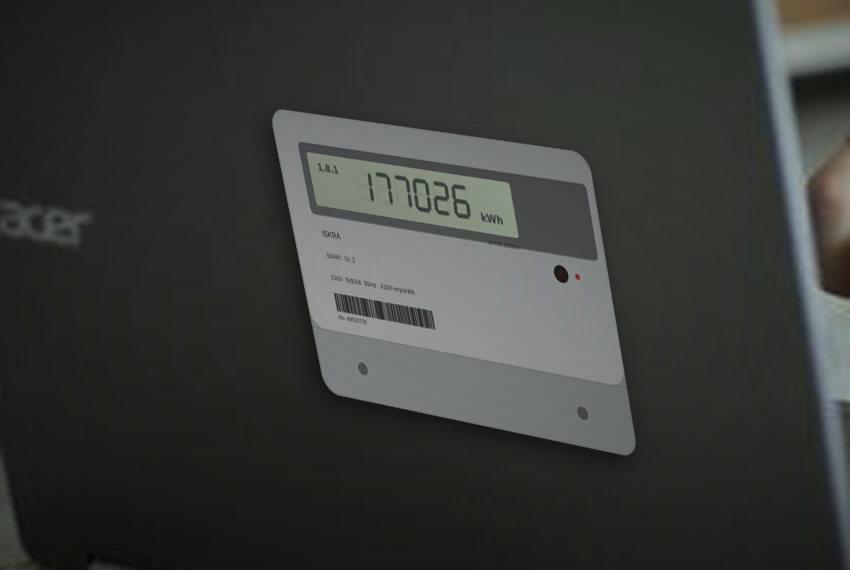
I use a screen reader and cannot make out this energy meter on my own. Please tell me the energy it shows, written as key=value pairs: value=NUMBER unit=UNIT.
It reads value=177026 unit=kWh
